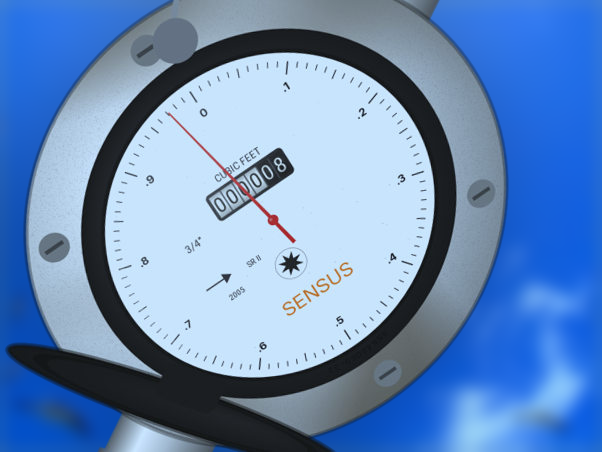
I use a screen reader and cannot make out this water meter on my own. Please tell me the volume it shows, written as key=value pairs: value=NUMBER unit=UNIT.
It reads value=7.97 unit=ft³
